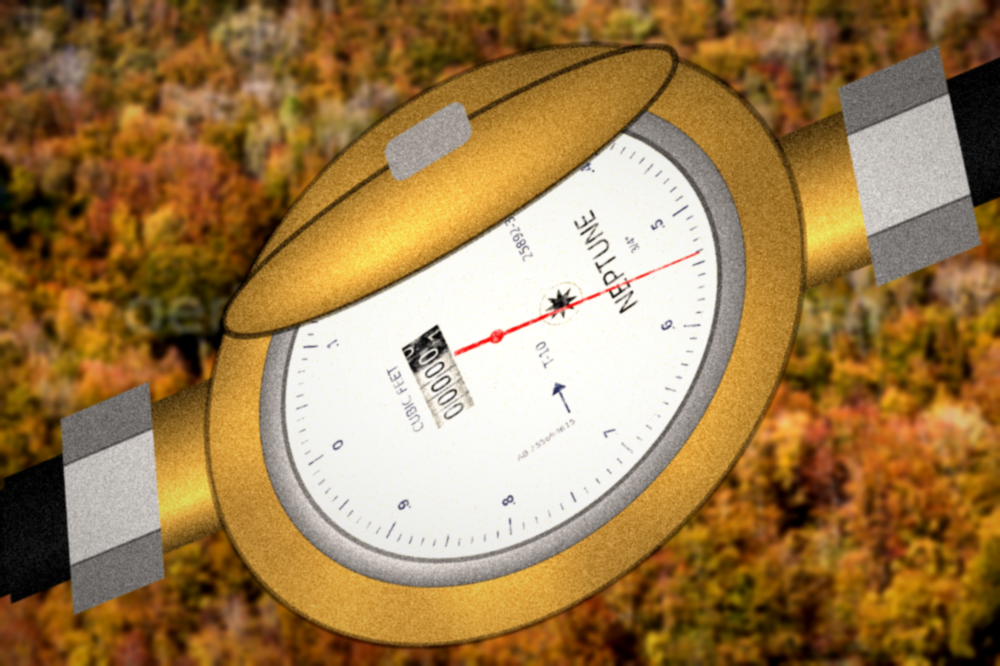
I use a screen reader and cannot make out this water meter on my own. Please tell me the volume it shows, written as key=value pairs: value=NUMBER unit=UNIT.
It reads value=0.54 unit=ft³
